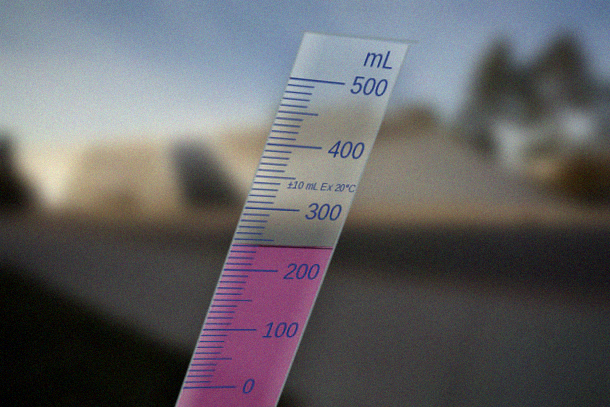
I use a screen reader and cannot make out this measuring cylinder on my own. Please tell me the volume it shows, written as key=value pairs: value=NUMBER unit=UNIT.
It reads value=240 unit=mL
